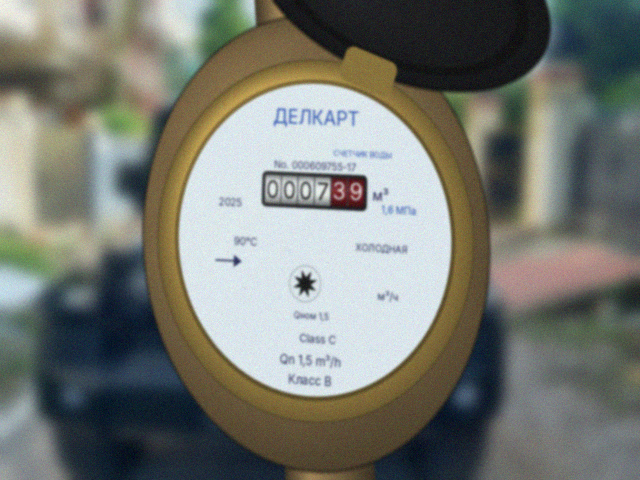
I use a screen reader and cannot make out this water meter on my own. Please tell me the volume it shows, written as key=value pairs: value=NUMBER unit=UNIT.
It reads value=7.39 unit=m³
